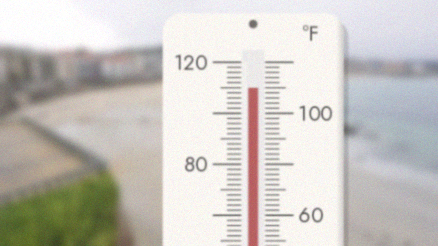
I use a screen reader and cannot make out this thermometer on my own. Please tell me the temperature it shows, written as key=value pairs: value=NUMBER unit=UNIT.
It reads value=110 unit=°F
